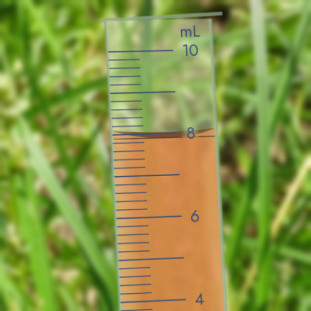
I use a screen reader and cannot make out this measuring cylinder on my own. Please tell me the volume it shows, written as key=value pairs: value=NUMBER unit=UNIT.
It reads value=7.9 unit=mL
